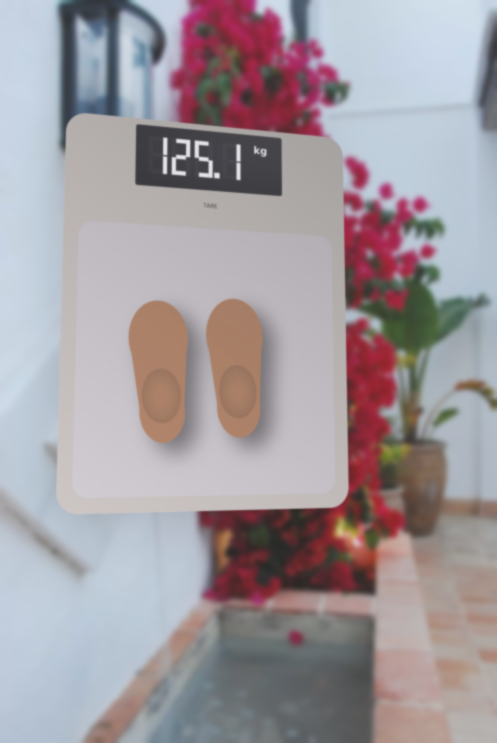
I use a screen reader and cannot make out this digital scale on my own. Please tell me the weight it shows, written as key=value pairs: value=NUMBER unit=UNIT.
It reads value=125.1 unit=kg
